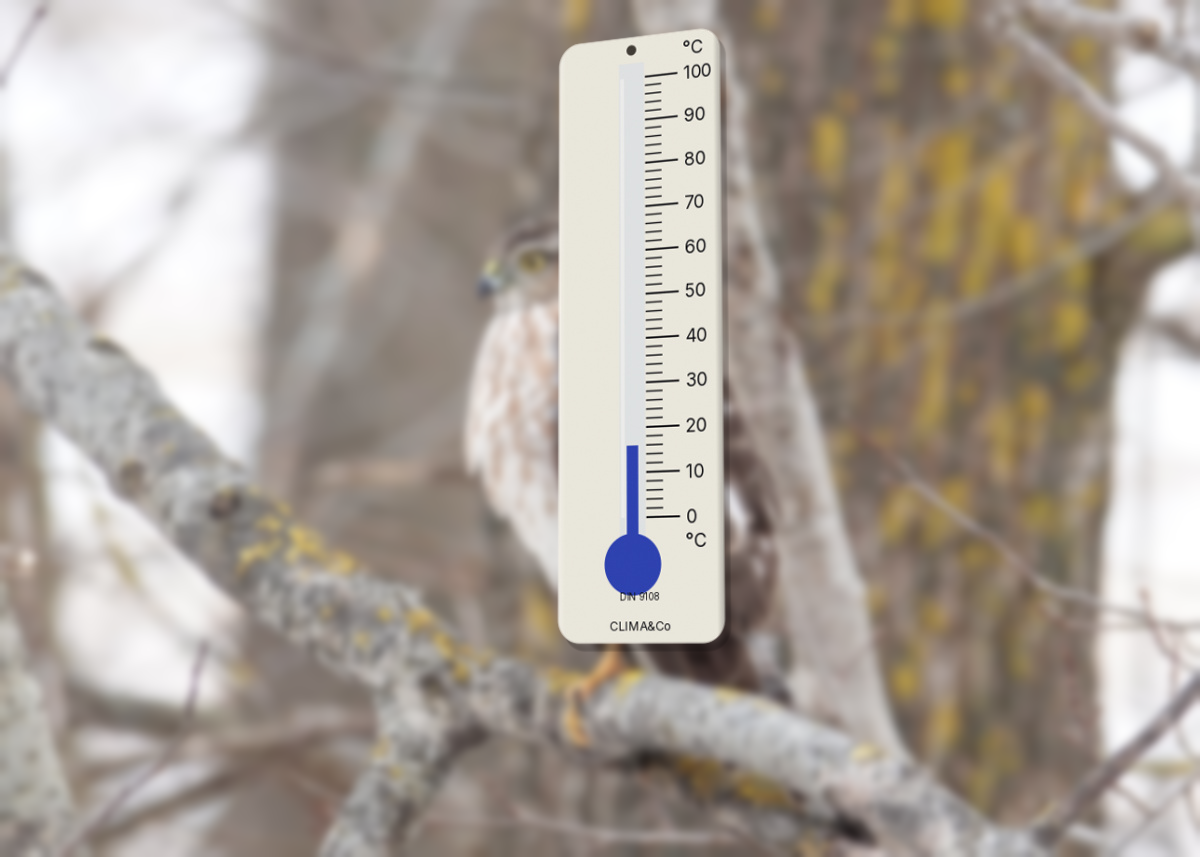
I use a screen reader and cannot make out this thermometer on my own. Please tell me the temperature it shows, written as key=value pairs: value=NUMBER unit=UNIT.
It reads value=16 unit=°C
